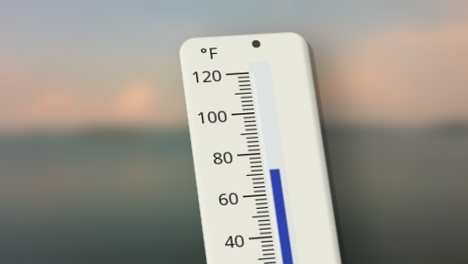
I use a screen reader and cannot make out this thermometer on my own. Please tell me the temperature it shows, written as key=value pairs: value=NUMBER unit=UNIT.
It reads value=72 unit=°F
